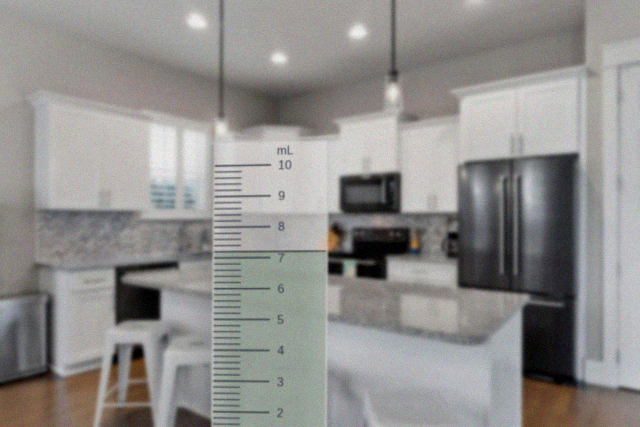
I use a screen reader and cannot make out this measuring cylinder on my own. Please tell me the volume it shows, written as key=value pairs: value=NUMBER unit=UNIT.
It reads value=7.2 unit=mL
